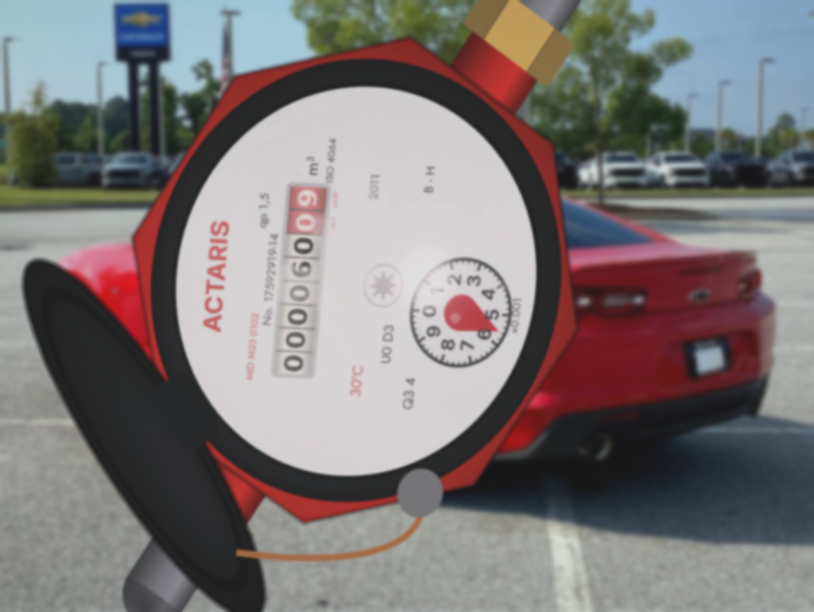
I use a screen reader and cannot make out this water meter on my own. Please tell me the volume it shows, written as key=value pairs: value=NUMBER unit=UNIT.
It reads value=60.095 unit=m³
